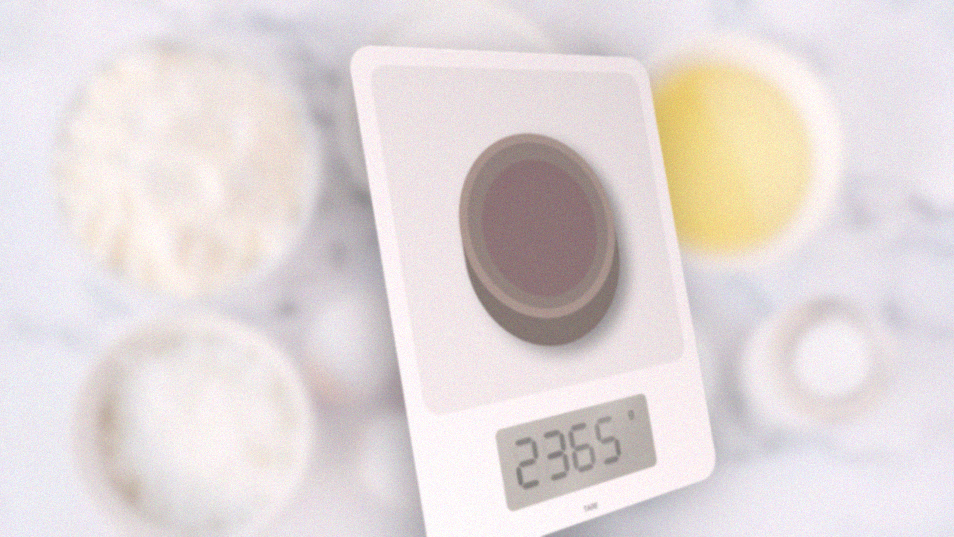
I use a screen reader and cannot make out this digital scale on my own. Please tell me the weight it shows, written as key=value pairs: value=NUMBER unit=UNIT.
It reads value=2365 unit=g
